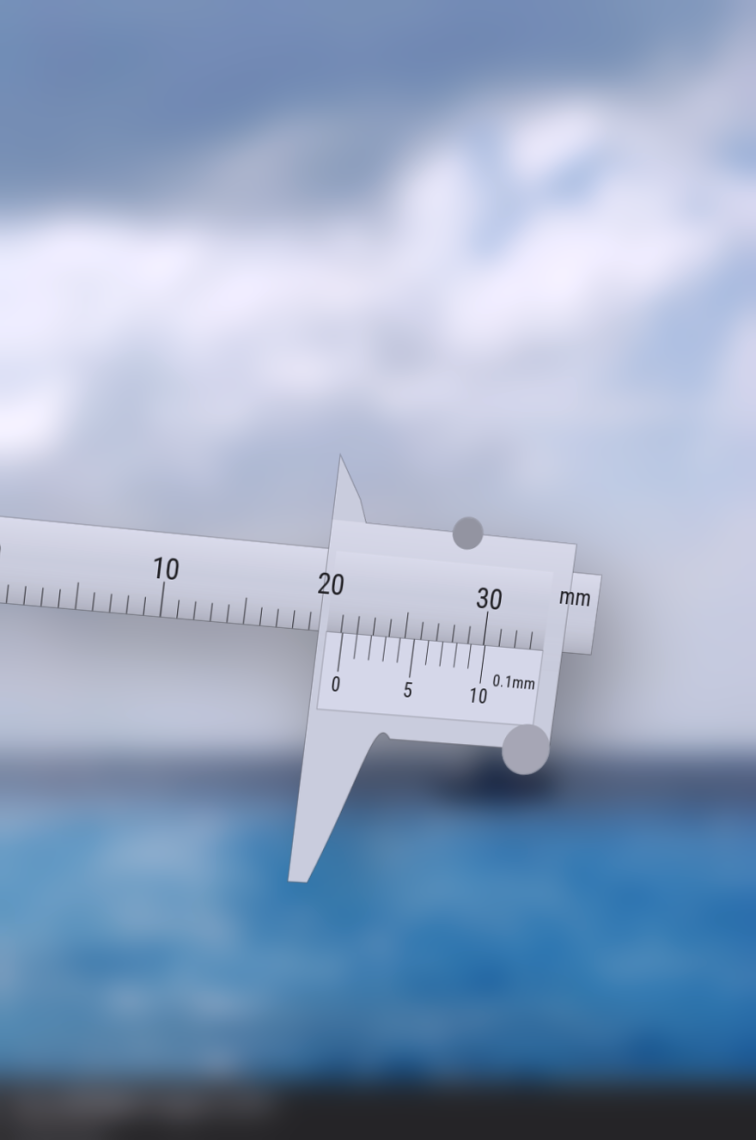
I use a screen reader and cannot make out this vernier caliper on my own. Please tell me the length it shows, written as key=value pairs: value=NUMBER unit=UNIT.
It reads value=21.1 unit=mm
